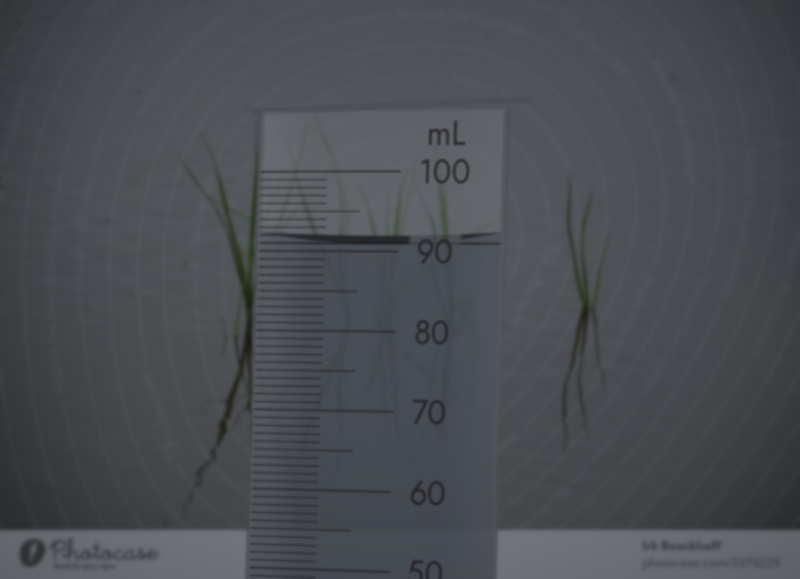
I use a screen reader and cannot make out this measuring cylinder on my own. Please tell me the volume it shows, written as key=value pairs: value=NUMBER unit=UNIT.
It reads value=91 unit=mL
